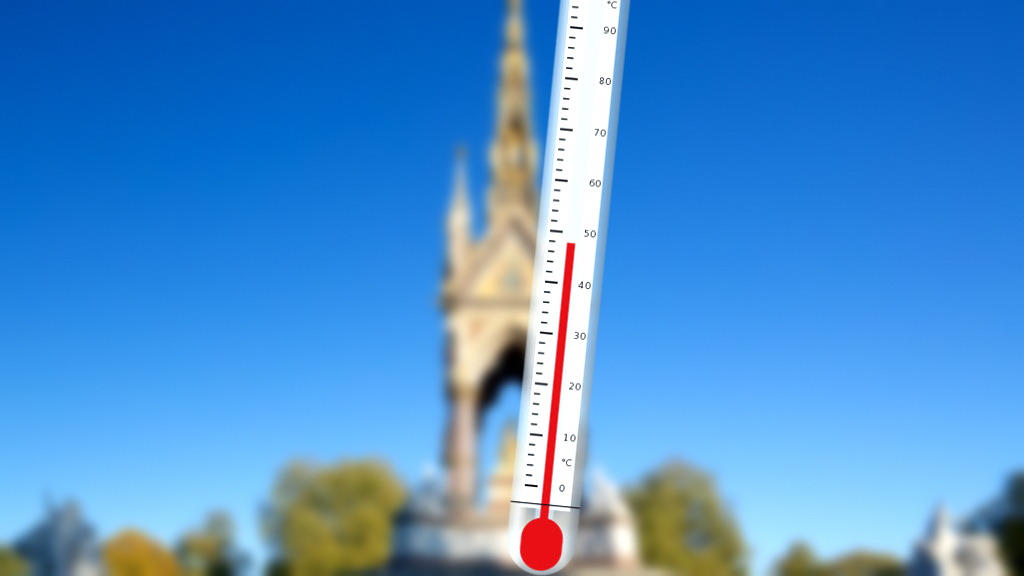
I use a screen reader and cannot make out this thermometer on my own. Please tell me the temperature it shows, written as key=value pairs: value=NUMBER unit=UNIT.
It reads value=48 unit=°C
